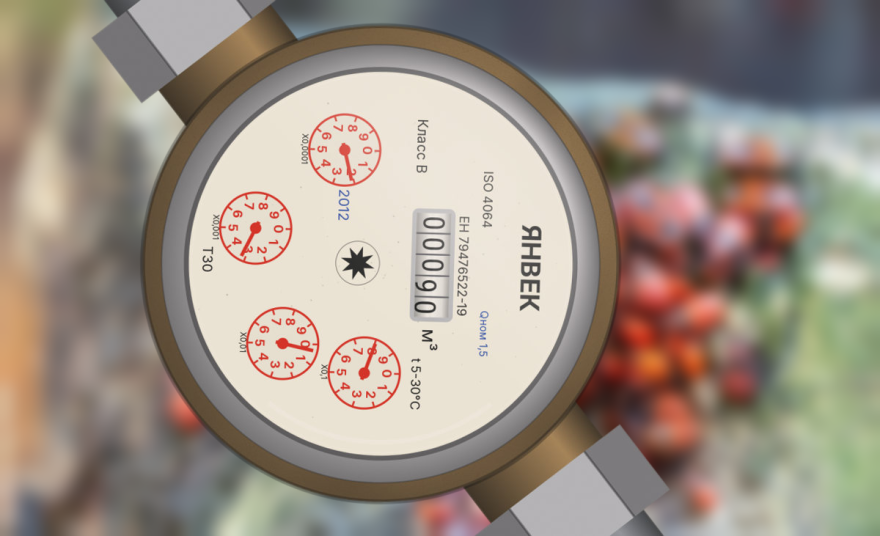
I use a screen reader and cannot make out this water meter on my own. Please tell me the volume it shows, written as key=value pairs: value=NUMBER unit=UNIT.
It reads value=89.8032 unit=m³
